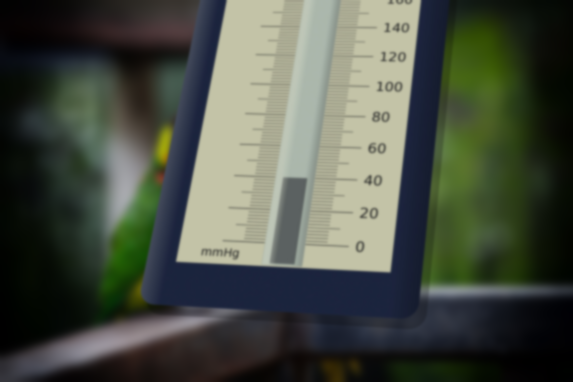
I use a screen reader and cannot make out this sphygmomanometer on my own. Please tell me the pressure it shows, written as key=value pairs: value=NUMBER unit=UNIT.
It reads value=40 unit=mmHg
